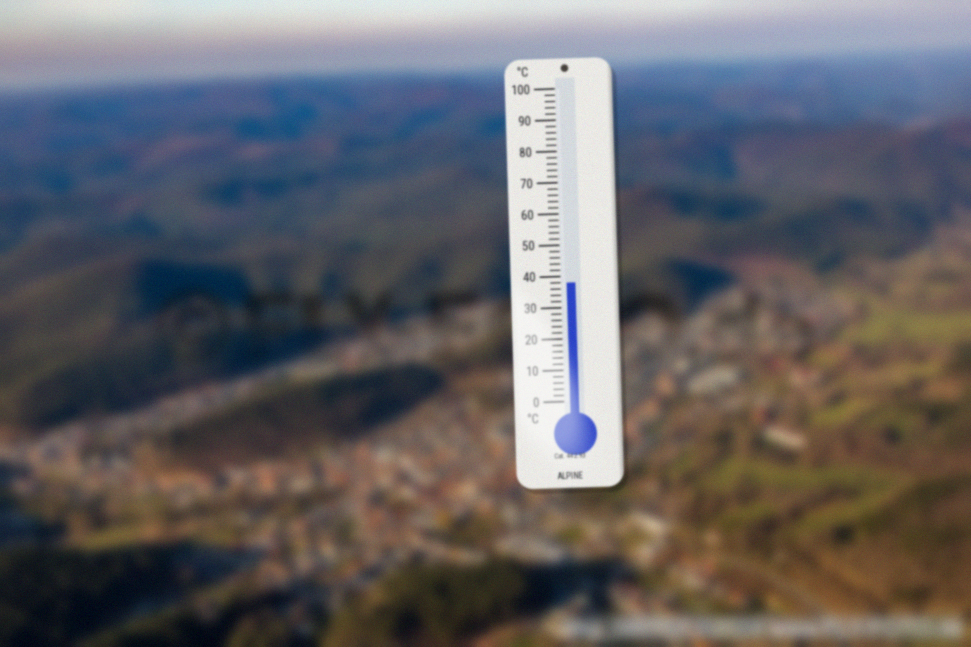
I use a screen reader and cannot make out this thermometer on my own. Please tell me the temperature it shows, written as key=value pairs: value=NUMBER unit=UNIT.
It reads value=38 unit=°C
